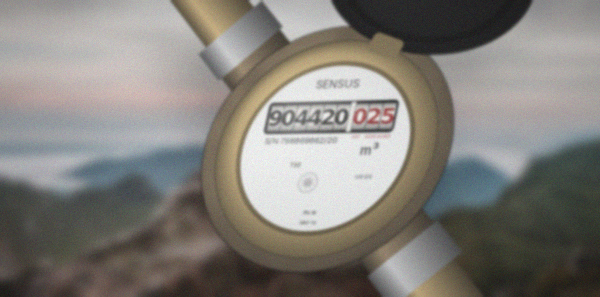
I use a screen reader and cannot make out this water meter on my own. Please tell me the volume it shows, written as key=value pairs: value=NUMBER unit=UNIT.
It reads value=904420.025 unit=m³
